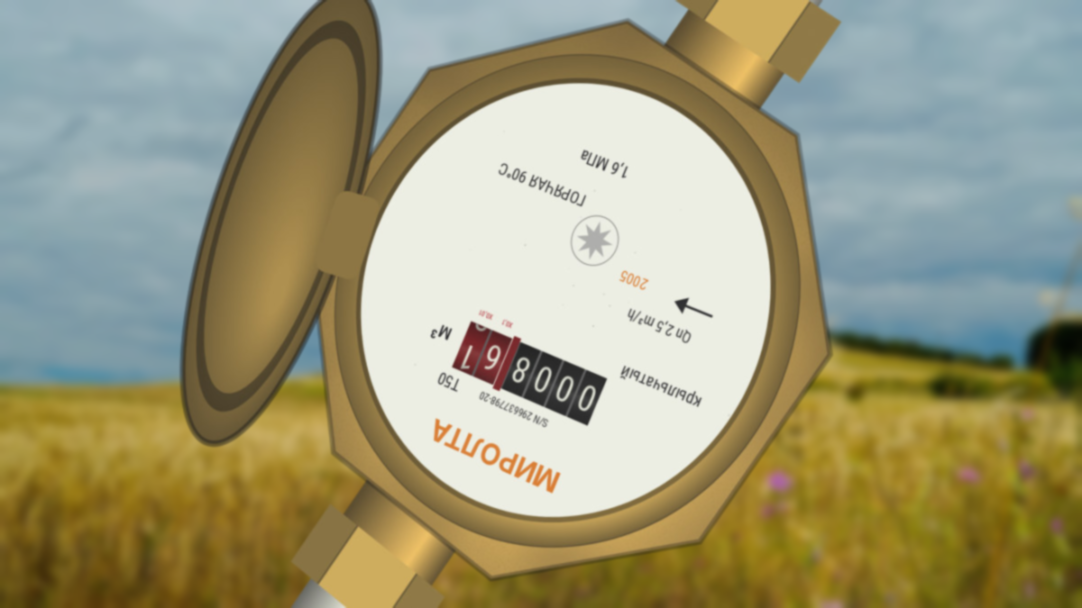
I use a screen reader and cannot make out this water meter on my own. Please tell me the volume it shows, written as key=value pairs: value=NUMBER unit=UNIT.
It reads value=8.61 unit=m³
